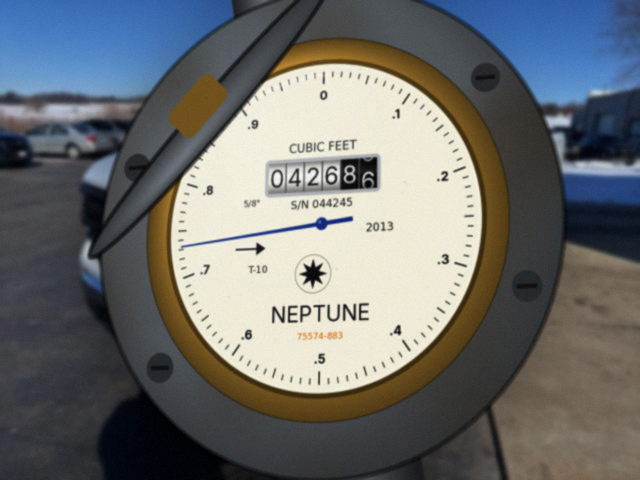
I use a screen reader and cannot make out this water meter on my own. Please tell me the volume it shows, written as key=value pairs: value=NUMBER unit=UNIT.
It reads value=42685.73 unit=ft³
